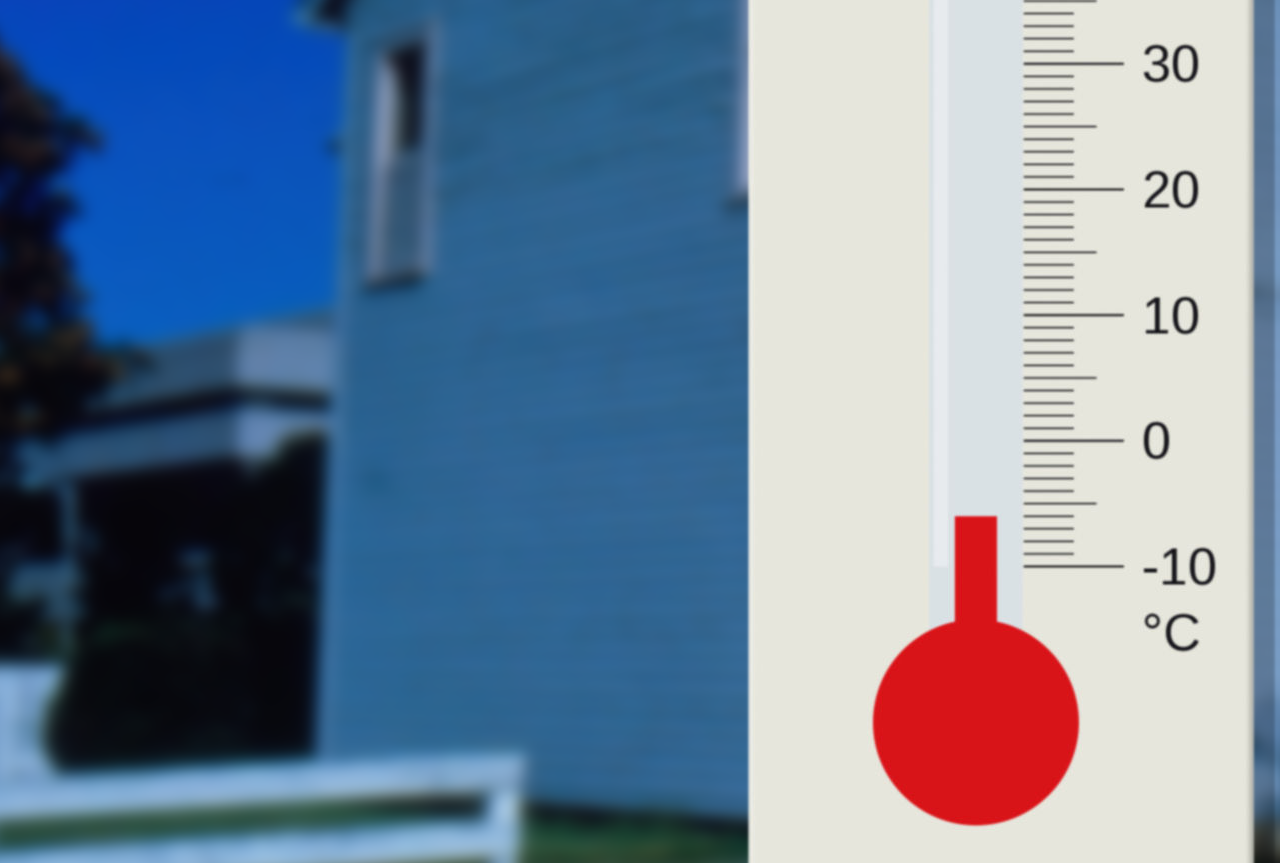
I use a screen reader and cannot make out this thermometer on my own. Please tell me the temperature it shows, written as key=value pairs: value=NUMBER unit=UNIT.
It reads value=-6 unit=°C
